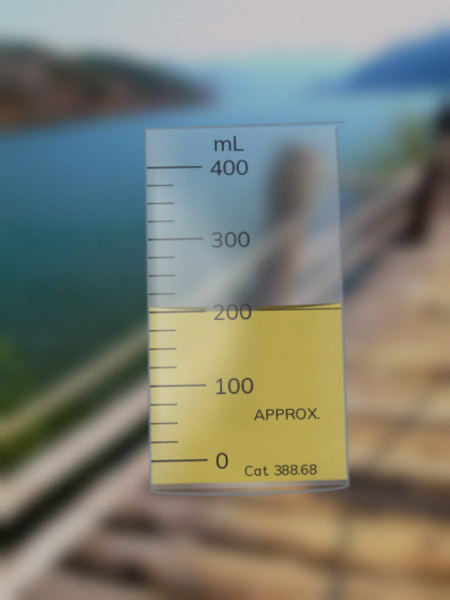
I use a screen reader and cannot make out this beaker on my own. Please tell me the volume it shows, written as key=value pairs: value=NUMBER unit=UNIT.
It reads value=200 unit=mL
